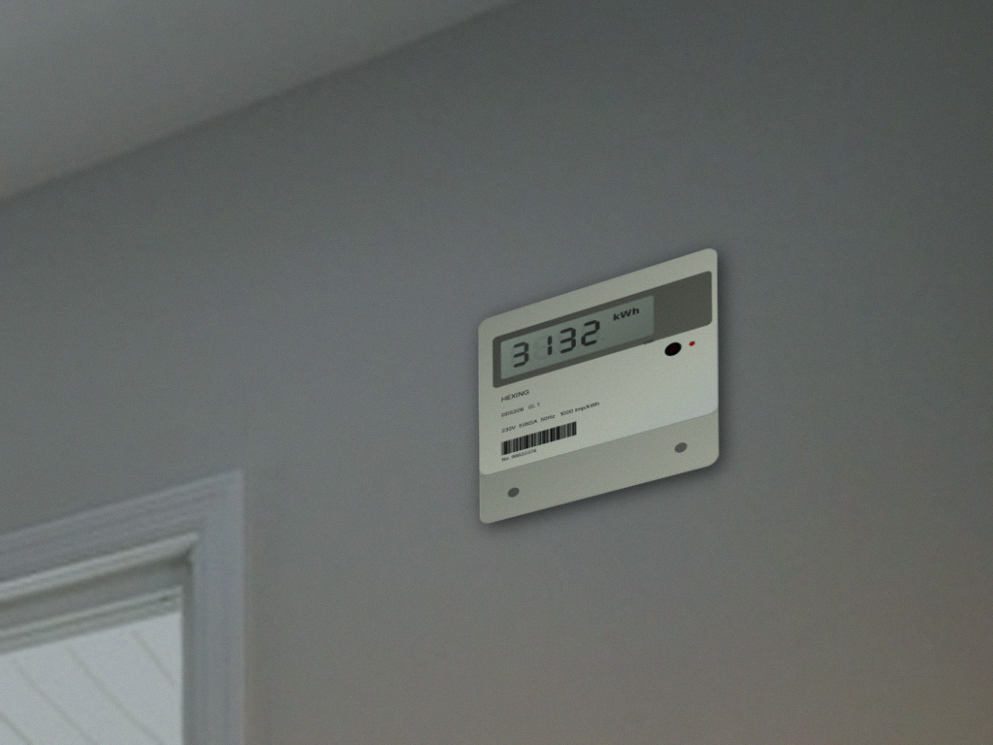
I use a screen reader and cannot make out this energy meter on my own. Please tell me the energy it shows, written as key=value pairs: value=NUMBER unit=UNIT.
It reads value=3132 unit=kWh
